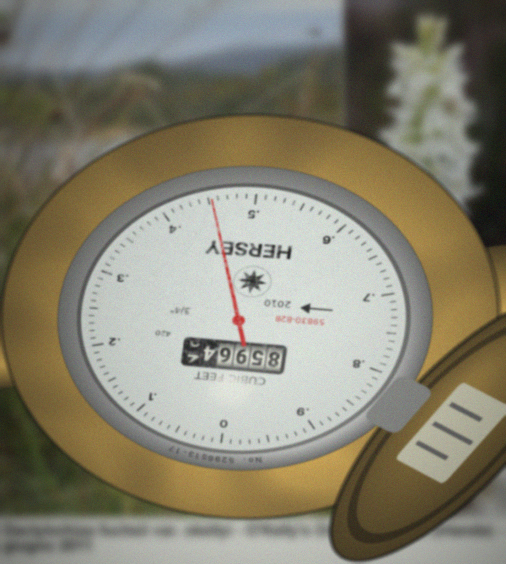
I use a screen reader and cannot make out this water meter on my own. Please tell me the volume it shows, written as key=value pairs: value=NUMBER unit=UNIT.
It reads value=859642.45 unit=ft³
